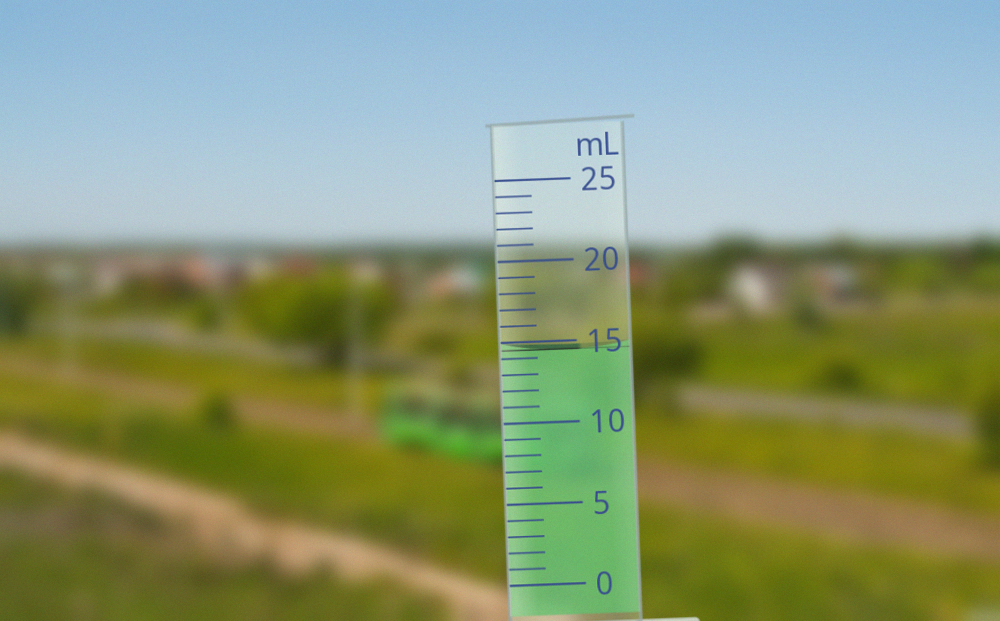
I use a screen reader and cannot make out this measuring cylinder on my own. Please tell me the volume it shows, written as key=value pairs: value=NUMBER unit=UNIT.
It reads value=14.5 unit=mL
